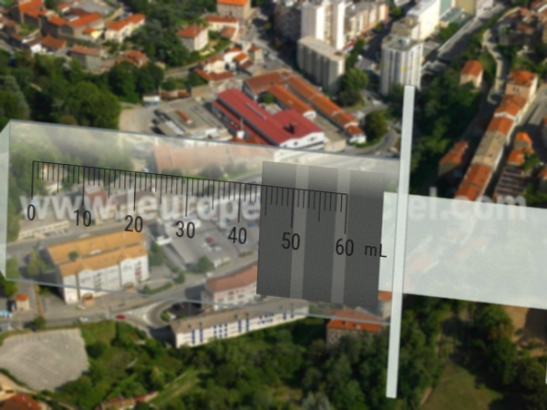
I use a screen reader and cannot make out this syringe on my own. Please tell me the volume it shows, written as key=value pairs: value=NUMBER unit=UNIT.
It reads value=44 unit=mL
